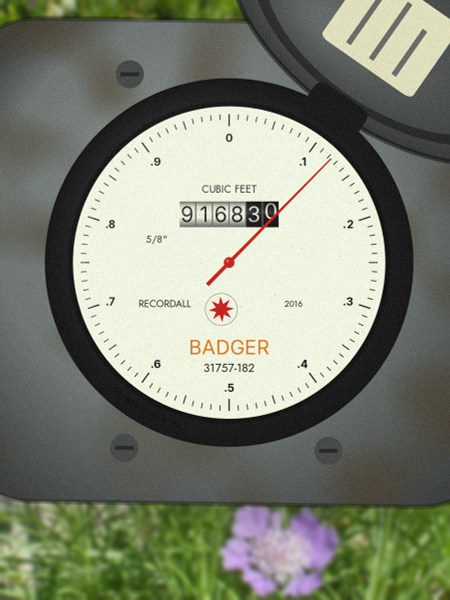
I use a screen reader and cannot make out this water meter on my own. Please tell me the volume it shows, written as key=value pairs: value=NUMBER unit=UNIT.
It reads value=916830.12 unit=ft³
